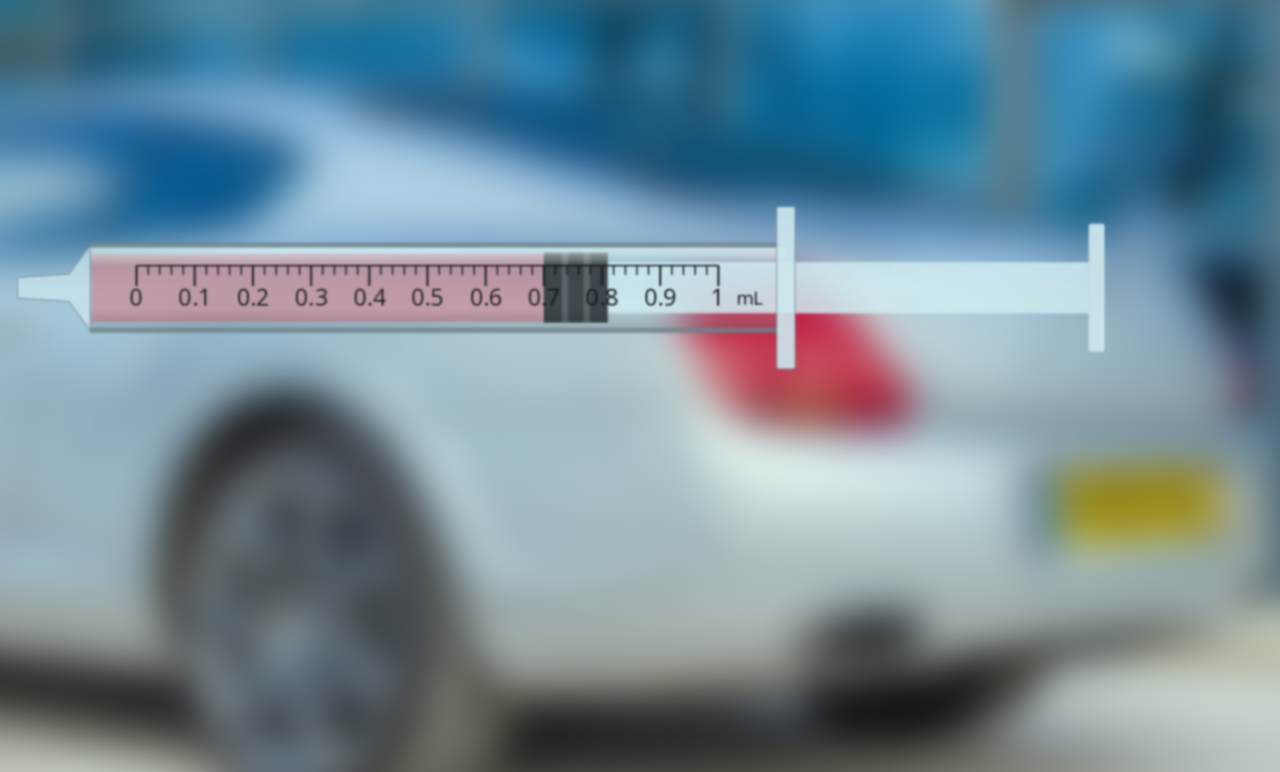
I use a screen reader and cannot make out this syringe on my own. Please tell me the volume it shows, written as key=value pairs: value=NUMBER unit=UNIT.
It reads value=0.7 unit=mL
